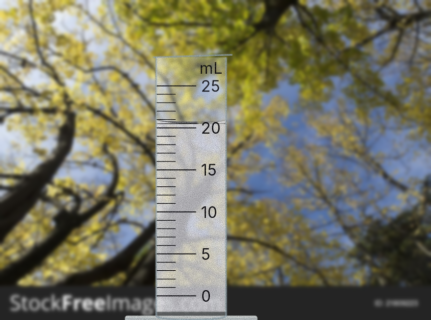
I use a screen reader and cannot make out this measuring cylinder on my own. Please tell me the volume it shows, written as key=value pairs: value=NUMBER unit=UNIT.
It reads value=20.5 unit=mL
